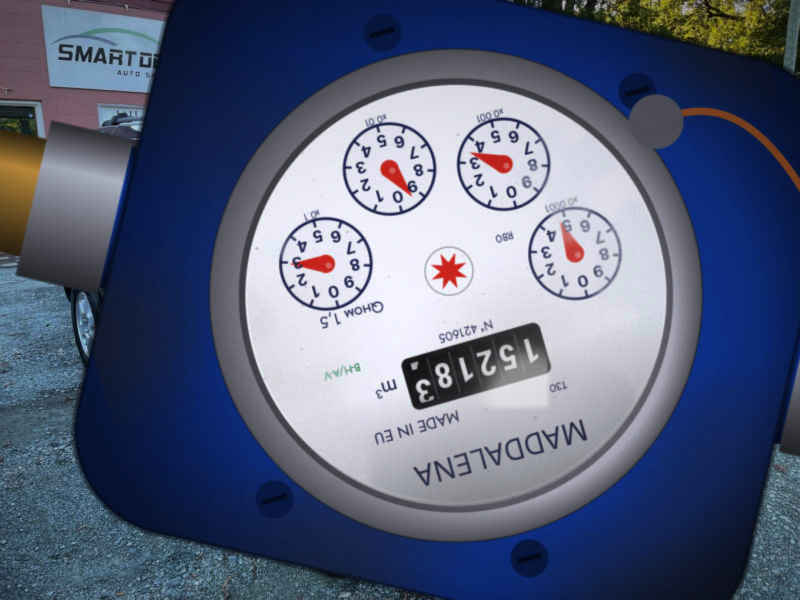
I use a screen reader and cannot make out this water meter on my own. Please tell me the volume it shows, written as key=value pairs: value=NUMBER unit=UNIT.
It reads value=152183.2934 unit=m³
